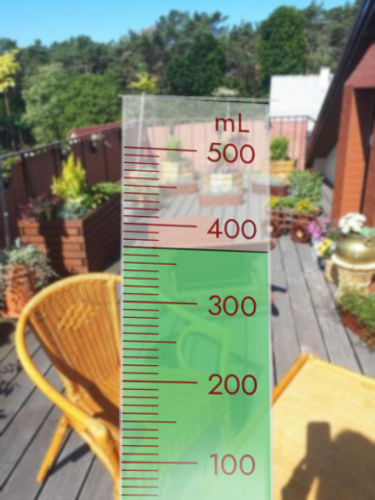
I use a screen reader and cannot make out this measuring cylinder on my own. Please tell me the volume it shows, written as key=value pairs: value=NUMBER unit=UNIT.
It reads value=370 unit=mL
